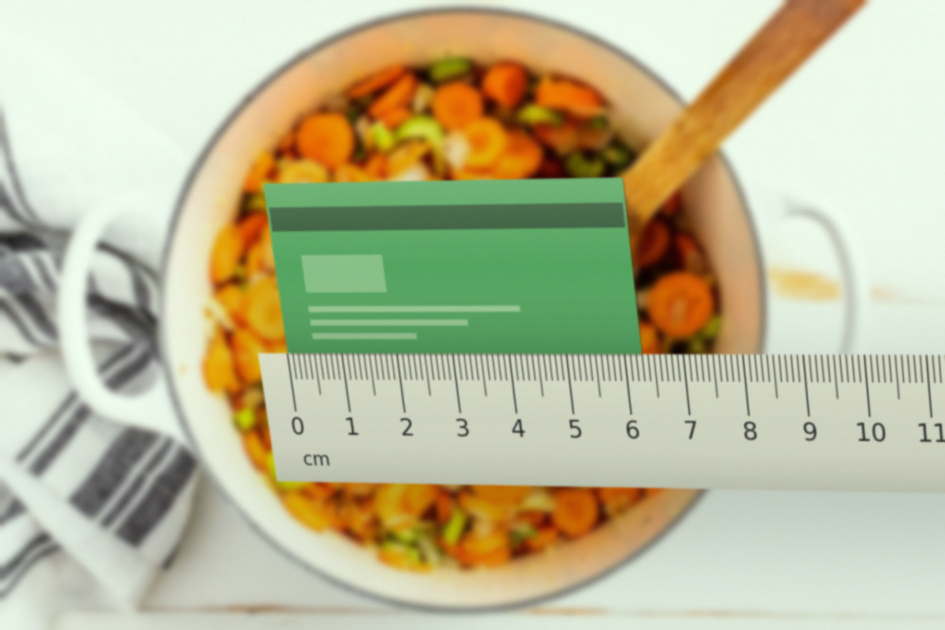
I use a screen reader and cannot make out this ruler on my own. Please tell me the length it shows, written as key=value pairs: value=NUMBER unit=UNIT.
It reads value=6.3 unit=cm
